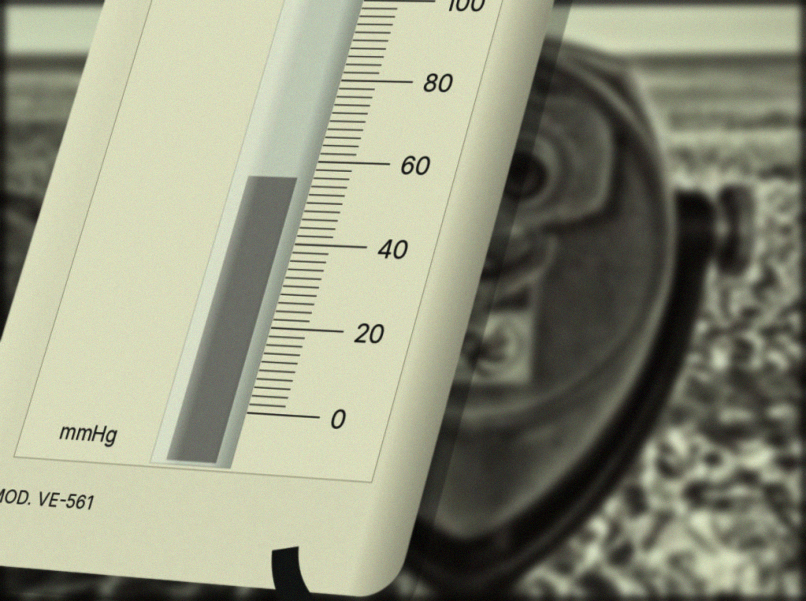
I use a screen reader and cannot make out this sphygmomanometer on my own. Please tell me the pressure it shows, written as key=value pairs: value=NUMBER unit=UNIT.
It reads value=56 unit=mmHg
